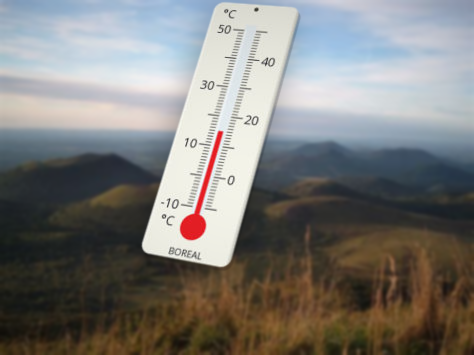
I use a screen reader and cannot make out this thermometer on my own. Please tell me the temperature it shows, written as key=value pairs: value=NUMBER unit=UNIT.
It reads value=15 unit=°C
